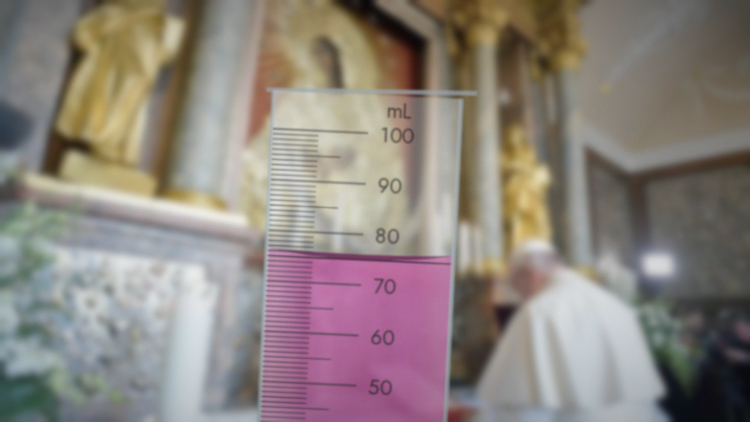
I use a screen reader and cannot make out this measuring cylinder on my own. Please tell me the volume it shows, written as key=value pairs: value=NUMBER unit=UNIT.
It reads value=75 unit=mL
